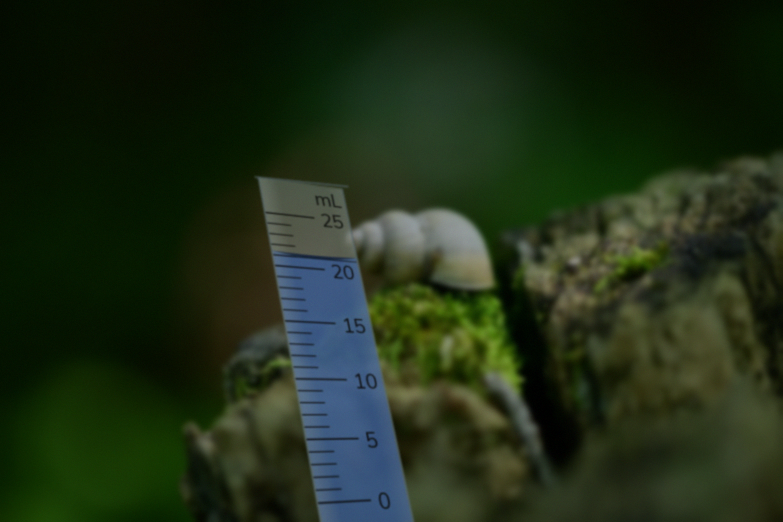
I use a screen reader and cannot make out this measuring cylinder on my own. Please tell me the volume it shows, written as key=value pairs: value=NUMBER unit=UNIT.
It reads value=21 unit=mL
